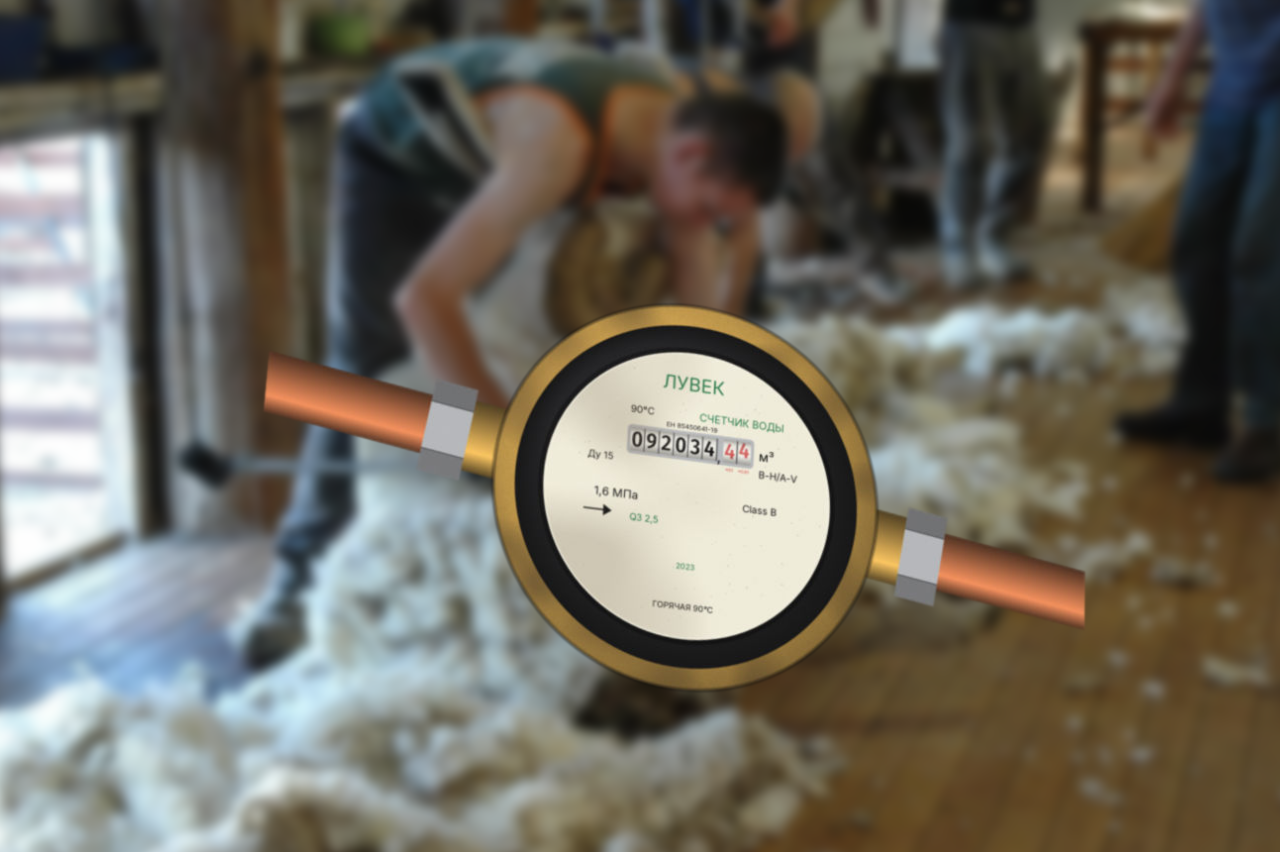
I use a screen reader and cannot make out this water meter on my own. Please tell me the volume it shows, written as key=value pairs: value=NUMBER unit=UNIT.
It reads value=92034.44 unit=m³
